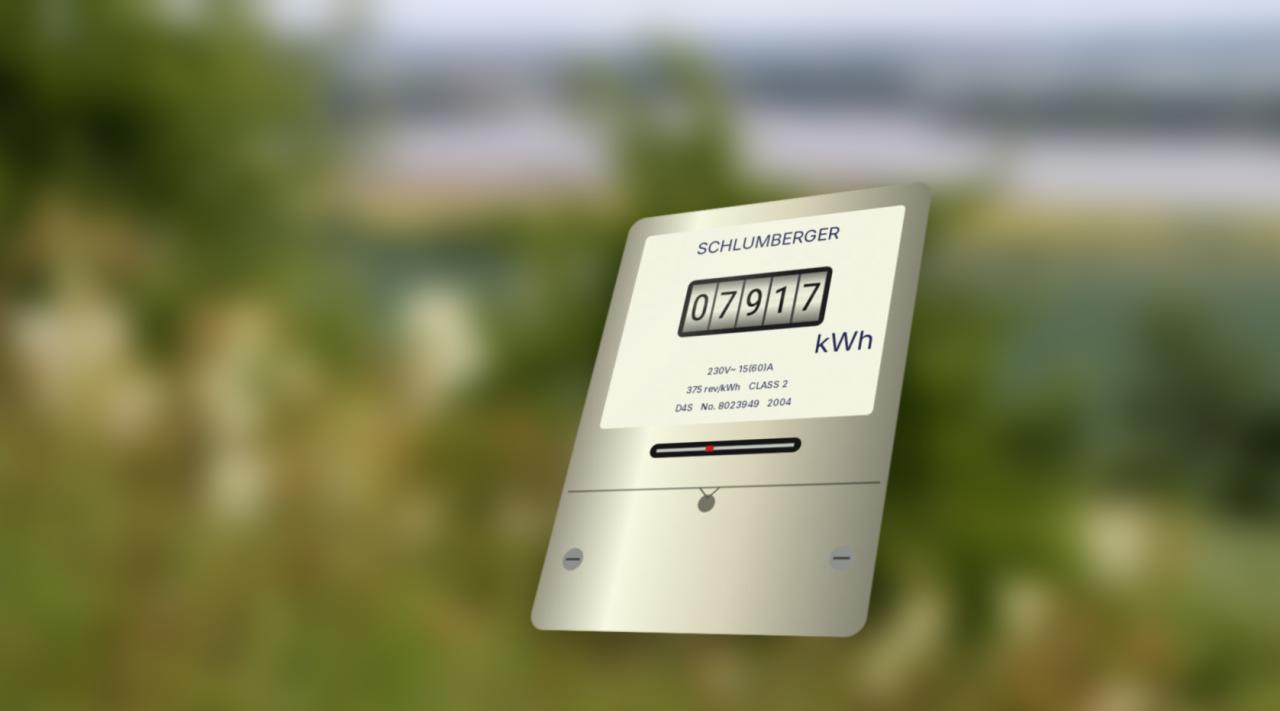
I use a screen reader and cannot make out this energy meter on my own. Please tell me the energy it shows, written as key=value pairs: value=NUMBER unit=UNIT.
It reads value=7917 unit=kWh
